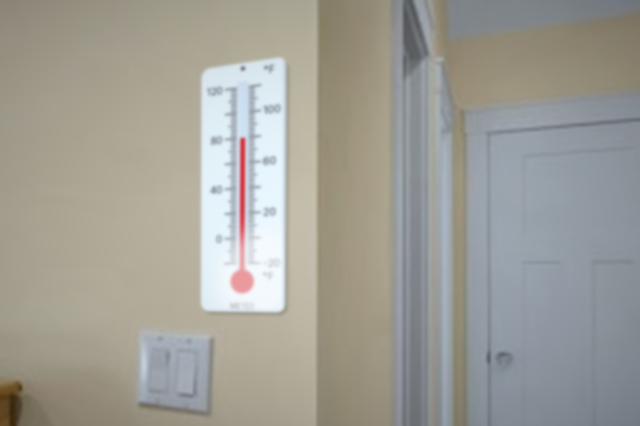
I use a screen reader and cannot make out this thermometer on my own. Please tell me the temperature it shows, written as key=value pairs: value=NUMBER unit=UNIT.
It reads value=80 unit=°F
